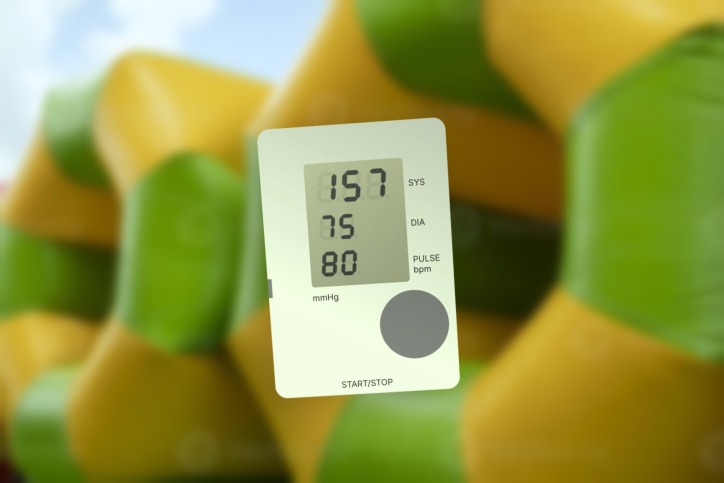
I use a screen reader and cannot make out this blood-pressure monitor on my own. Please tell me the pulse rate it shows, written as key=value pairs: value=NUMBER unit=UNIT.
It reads value=80 unit=bpm
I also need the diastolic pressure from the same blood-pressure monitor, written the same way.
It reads value=75 unit=mmHg
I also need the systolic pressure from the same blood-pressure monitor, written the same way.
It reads value=157 unit=mmHg
